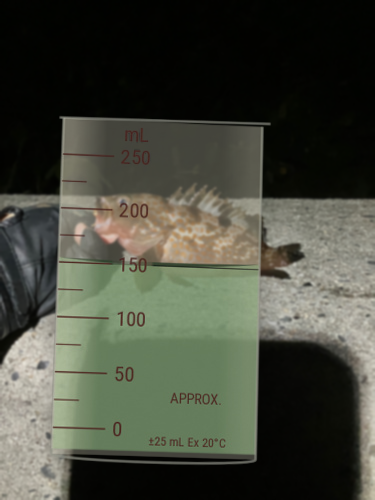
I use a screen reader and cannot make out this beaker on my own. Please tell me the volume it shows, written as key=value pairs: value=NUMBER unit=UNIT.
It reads value=150 unit=mL
